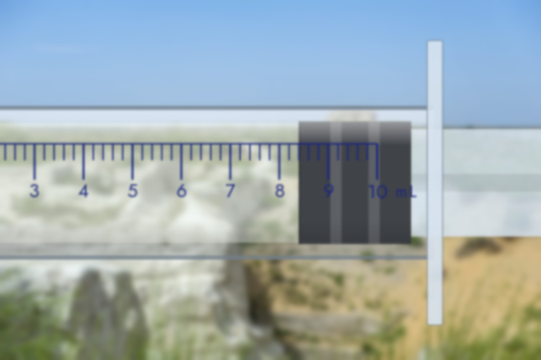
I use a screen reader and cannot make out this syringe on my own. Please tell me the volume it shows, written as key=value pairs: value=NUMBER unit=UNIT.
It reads value=8.4 unit=mL
